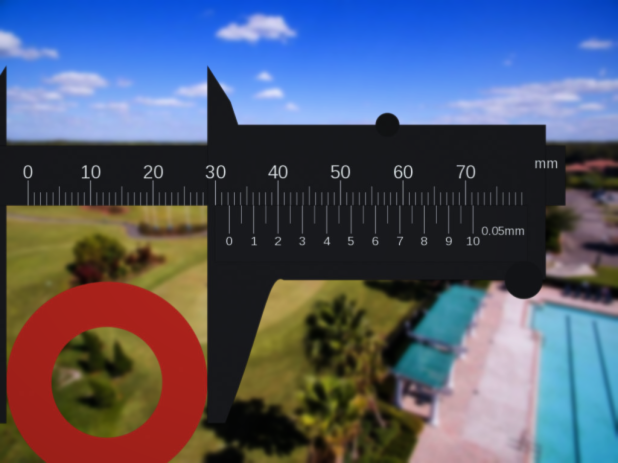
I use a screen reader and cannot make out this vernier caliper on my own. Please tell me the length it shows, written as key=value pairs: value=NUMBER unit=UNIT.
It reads value=32.2 unit=mm
